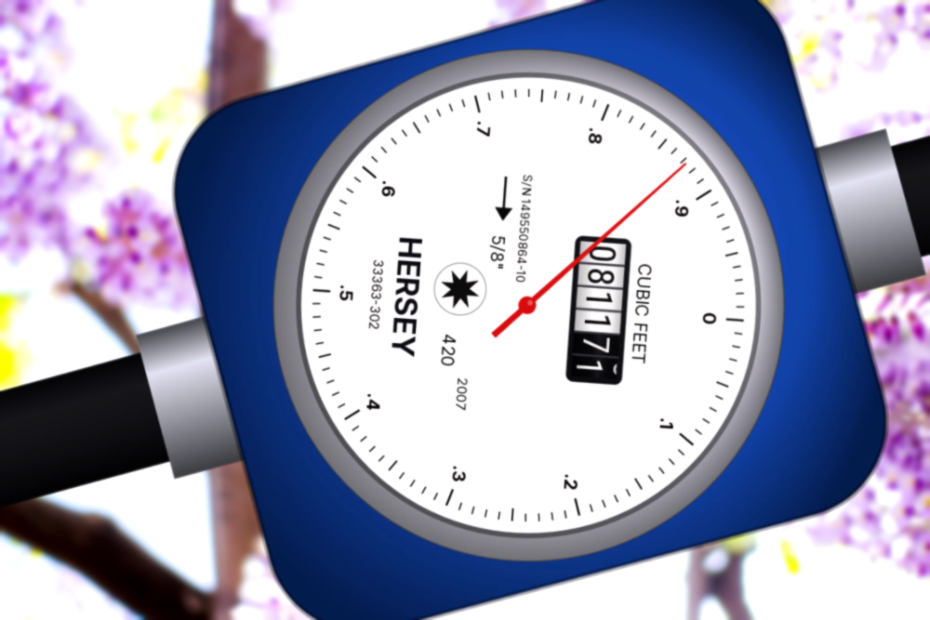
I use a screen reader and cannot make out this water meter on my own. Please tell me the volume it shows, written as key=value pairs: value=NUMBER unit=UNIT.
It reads value=81170.87 unit=ft³
